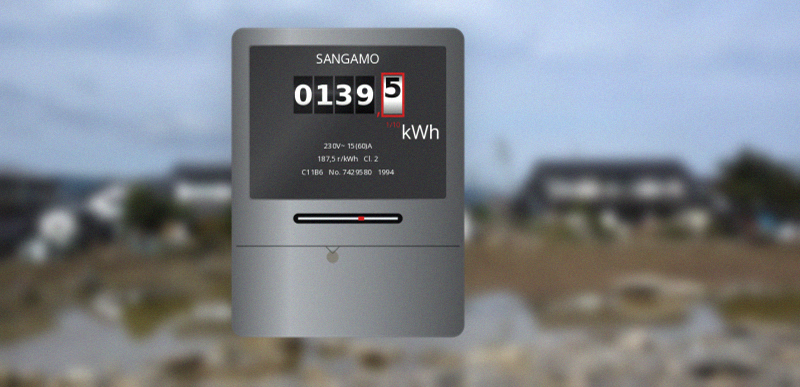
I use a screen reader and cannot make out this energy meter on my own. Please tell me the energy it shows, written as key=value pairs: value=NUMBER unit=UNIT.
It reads value=139.5 unit=kWh
